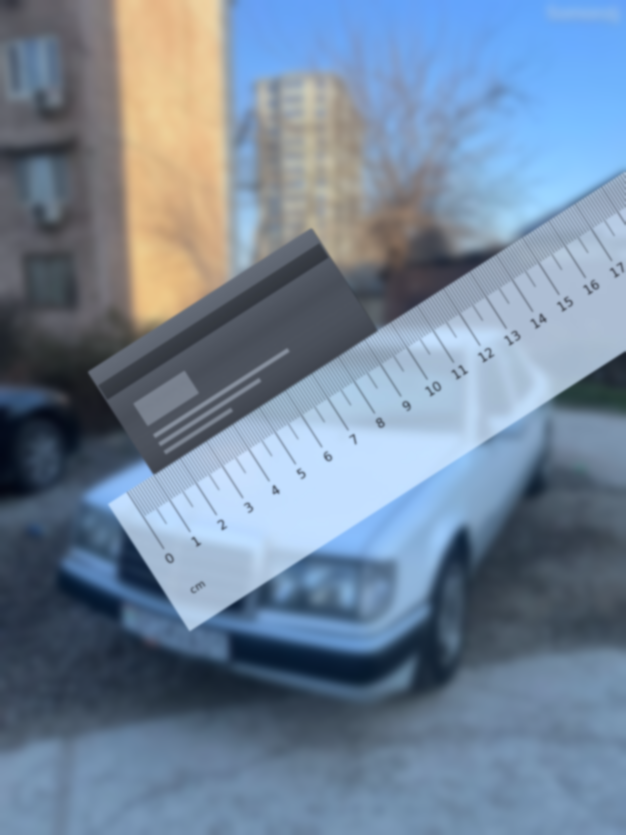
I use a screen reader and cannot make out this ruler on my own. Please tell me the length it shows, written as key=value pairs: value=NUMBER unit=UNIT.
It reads value=8.5 unit=cm
